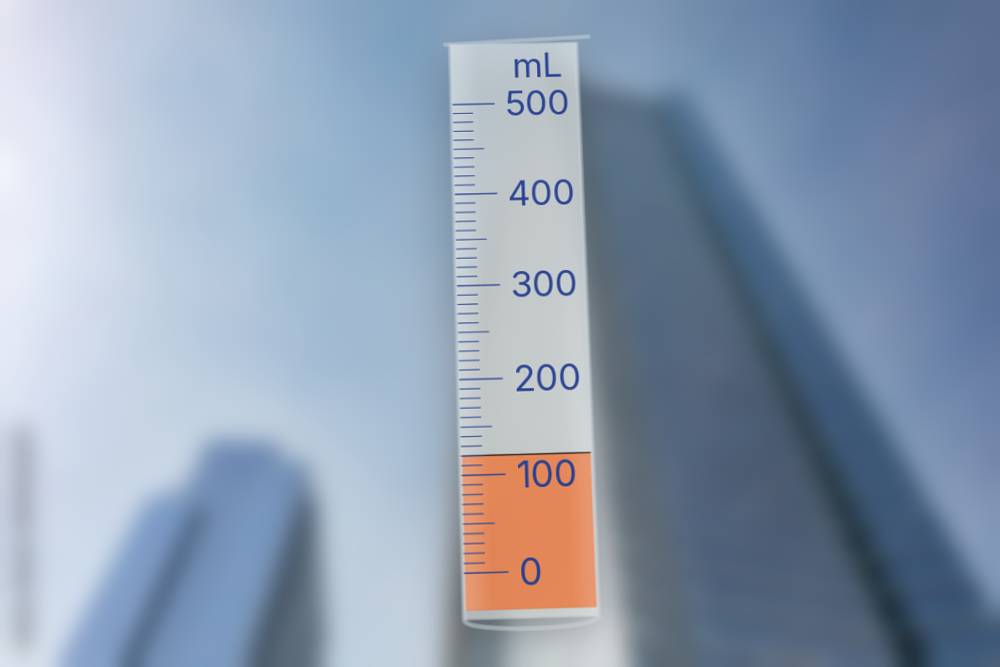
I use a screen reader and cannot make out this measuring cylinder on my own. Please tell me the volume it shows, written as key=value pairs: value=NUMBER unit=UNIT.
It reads value=120 unit=mL
